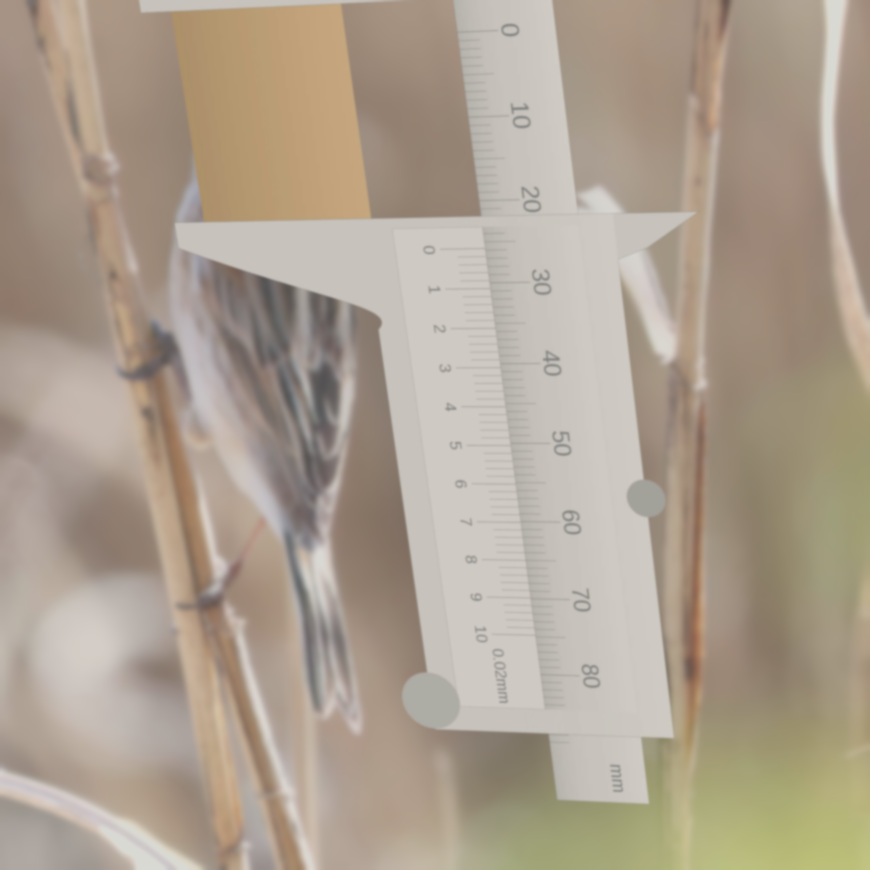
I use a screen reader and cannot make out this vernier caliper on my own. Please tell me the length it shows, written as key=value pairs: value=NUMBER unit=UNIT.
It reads value=25.8 unit=mm
